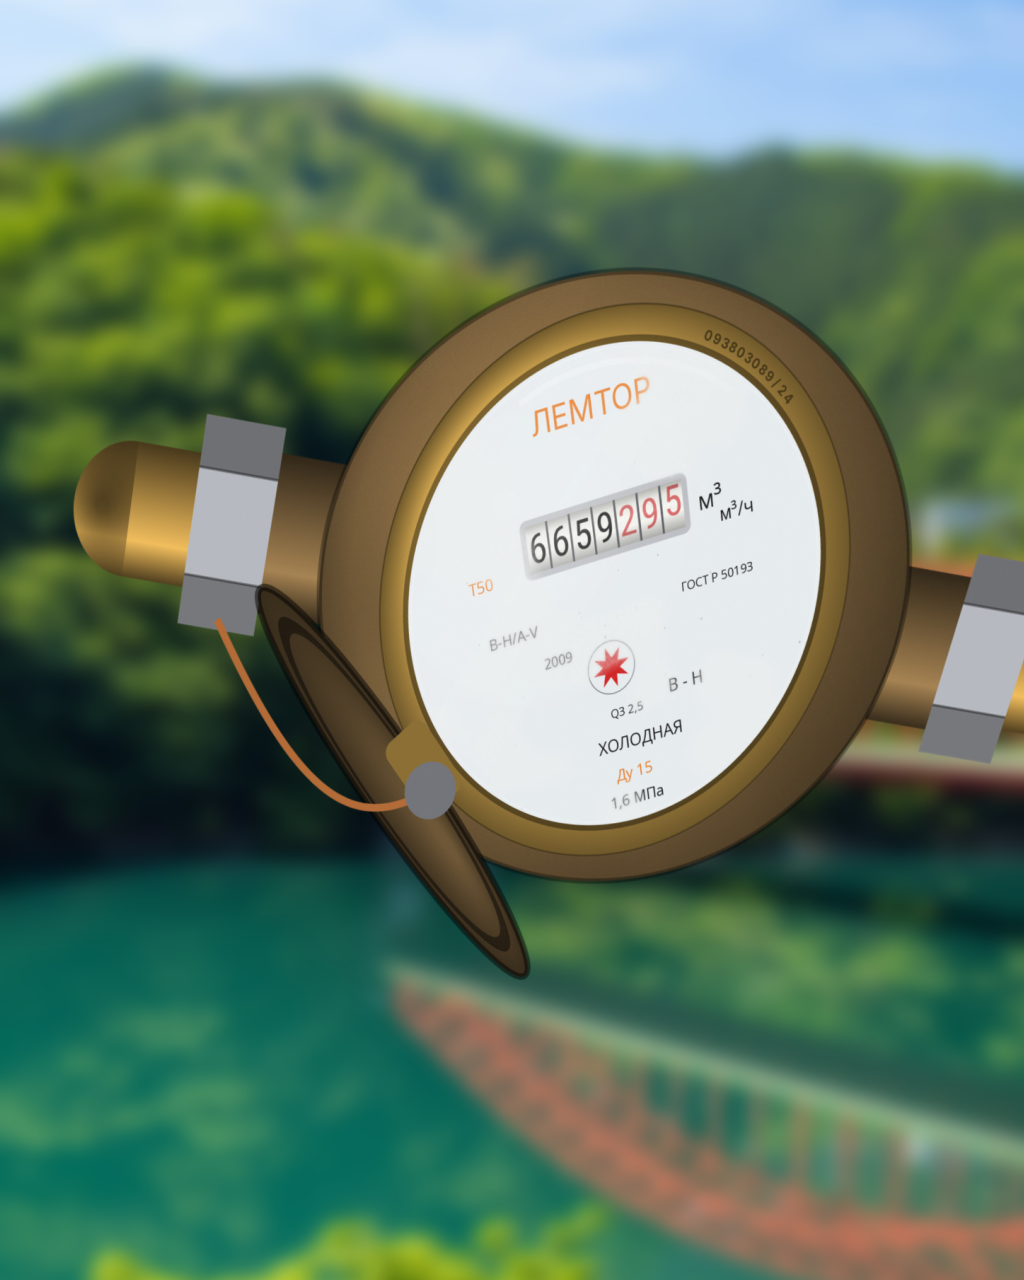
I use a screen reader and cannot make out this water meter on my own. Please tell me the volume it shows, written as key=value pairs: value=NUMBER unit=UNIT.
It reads value=6659.295 unit=m³
